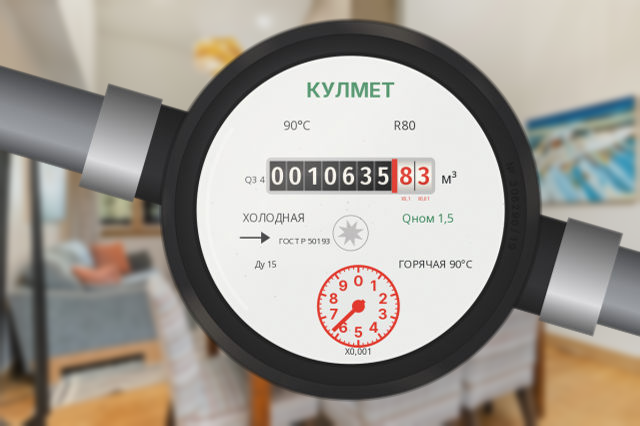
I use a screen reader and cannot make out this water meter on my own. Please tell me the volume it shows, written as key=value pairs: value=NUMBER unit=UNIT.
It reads value=10635.836 unit=m³
